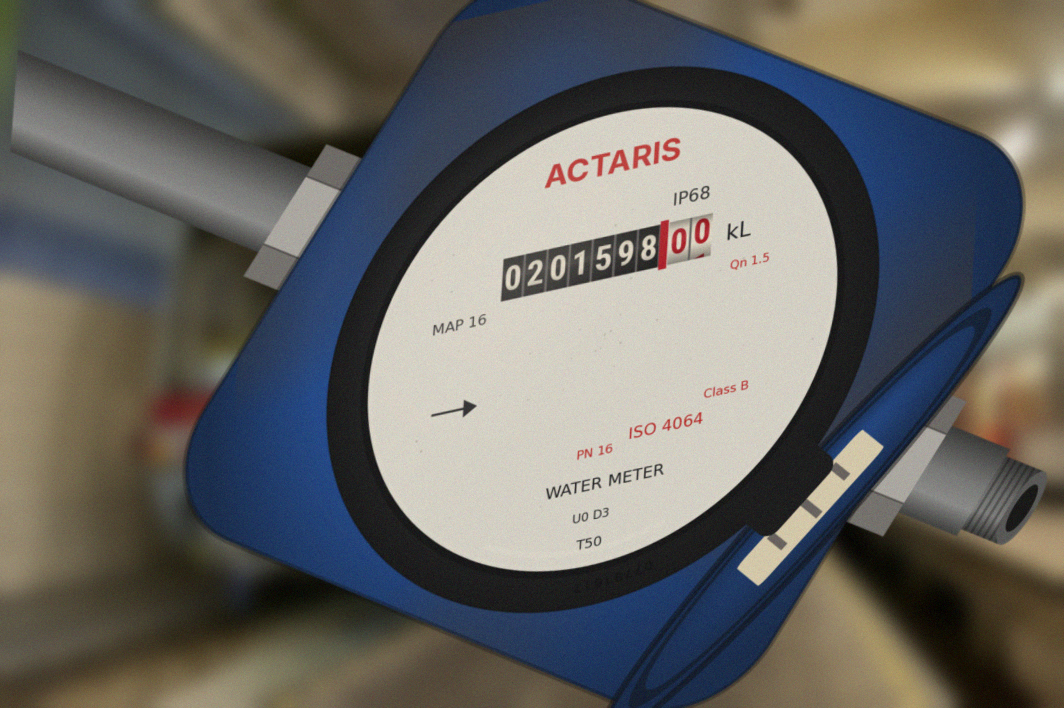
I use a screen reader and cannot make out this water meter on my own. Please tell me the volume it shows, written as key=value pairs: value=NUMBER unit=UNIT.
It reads value=201598.00 unit=kL
